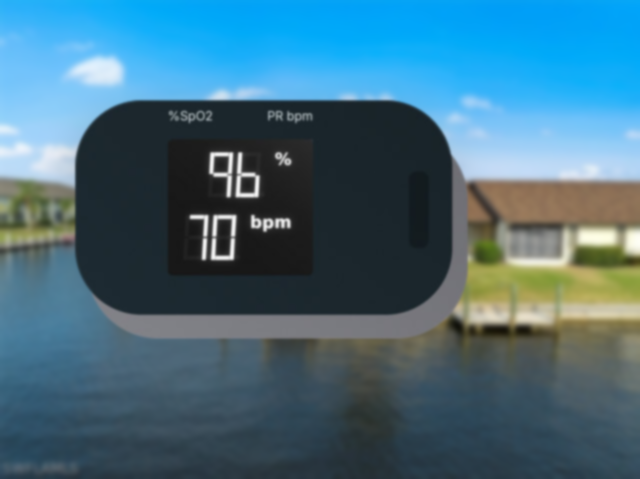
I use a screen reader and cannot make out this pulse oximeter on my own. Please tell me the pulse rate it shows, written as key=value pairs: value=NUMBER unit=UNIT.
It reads value=70 unit=bpm
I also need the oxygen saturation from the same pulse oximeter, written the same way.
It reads value=96 unit=%
